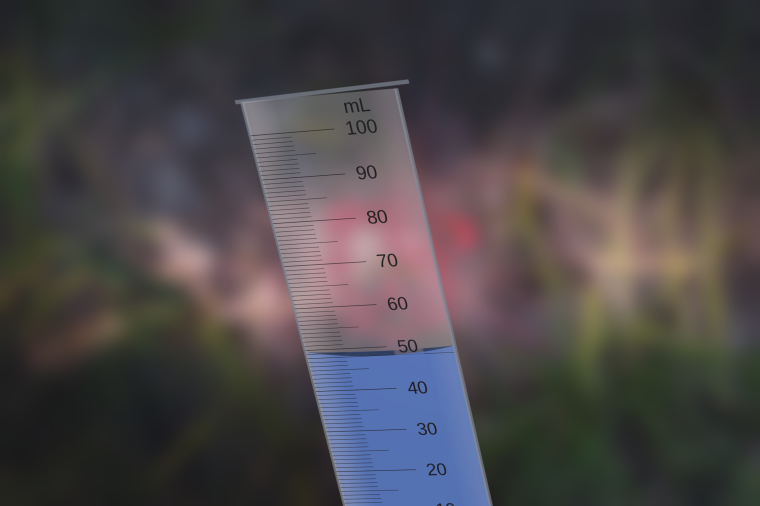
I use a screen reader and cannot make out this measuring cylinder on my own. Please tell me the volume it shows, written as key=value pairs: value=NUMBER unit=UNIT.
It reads value=48 unit=mL
